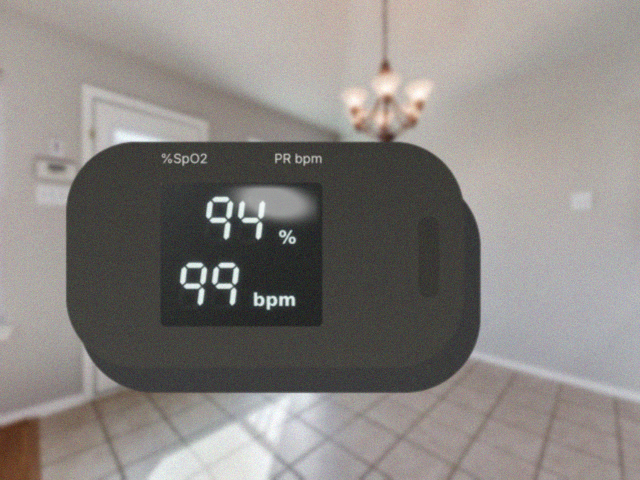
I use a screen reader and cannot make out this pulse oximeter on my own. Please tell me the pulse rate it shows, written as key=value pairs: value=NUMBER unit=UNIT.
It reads value=99 unit=bpm
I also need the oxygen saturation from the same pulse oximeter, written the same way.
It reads value=94 unit=%
